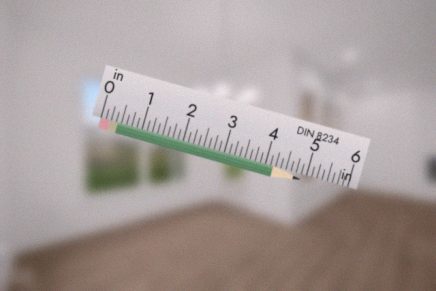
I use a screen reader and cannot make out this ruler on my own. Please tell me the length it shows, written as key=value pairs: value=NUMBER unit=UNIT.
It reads value=4.875 unit=in
